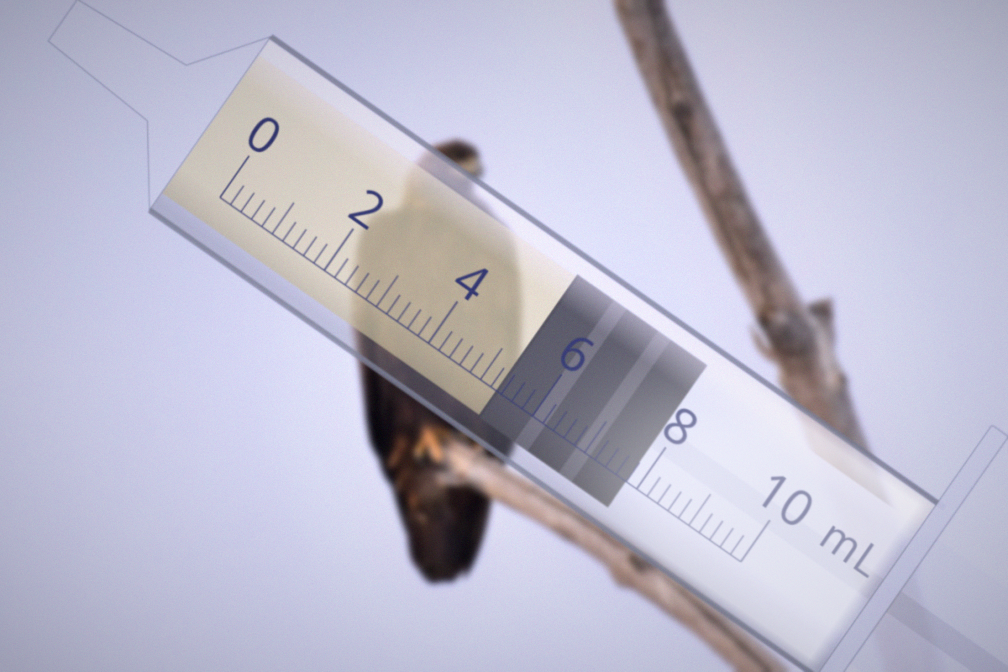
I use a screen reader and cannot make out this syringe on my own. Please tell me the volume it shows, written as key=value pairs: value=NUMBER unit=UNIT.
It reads value=5.3 unit=mL
